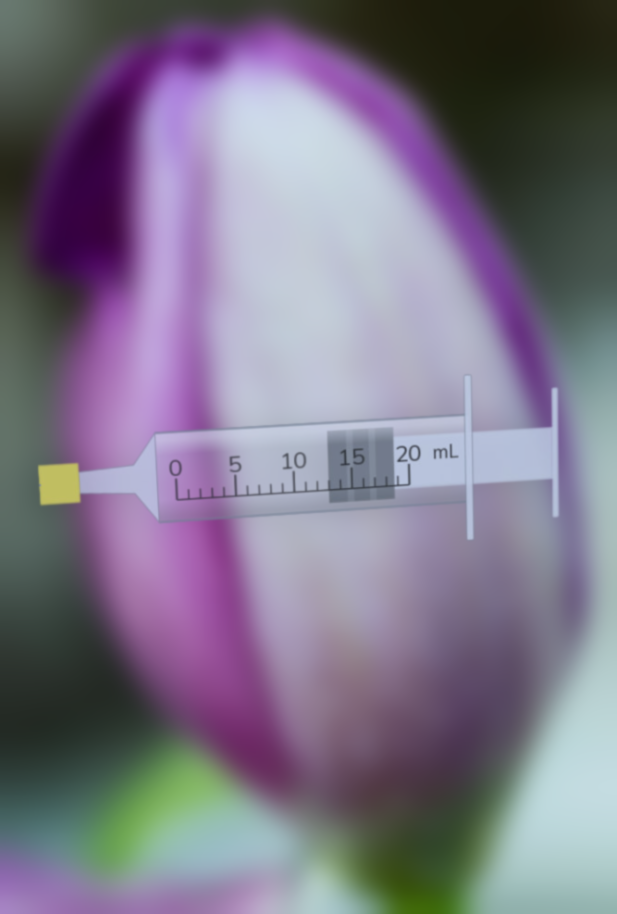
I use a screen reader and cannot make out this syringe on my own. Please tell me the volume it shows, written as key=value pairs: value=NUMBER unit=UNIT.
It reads value=13 unit=mL
